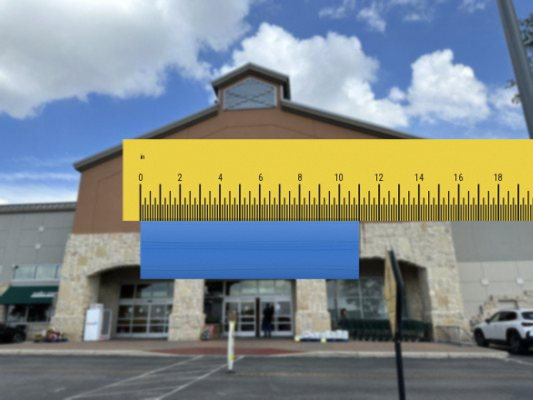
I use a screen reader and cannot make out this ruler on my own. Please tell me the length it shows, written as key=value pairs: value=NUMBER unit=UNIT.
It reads value=11 unit=in
